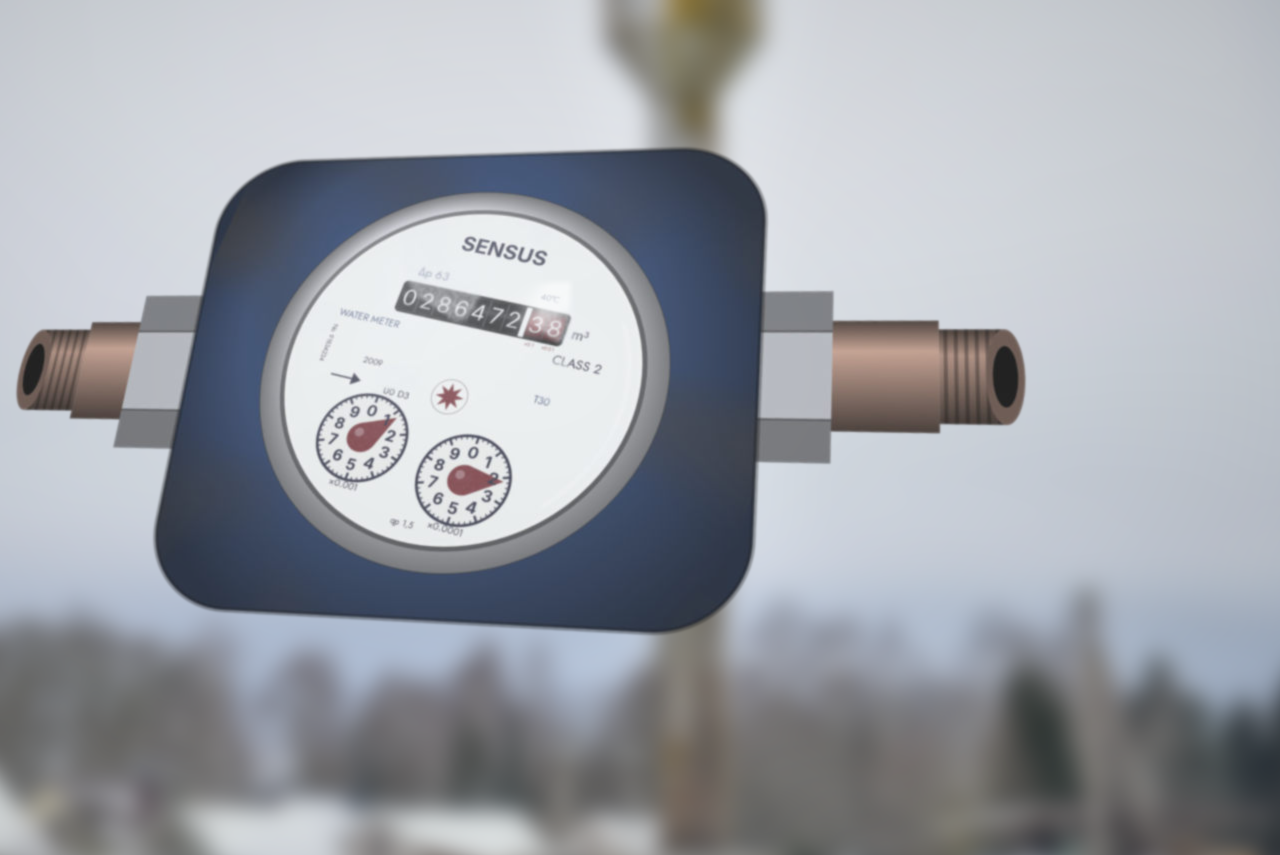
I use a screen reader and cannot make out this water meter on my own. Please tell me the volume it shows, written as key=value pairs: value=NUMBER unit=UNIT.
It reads value=286472.3812 unit=m³
